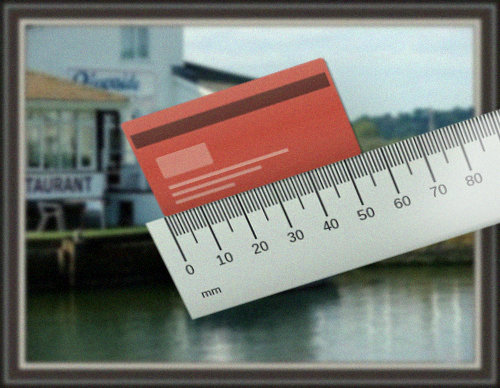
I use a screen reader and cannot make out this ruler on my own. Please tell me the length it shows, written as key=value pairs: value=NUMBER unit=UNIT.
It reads value=55 unit=mm
